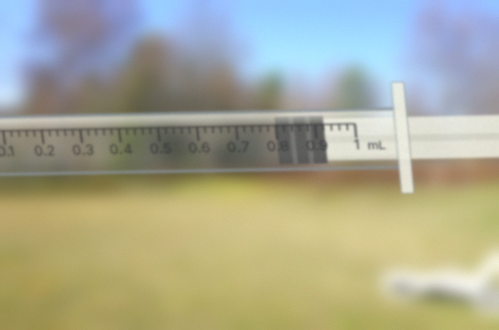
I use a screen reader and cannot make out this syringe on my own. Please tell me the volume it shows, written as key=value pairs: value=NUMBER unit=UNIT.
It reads value=0.8 unit=mL
